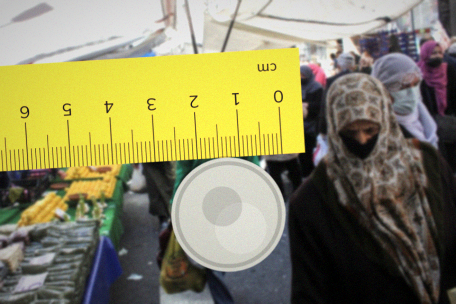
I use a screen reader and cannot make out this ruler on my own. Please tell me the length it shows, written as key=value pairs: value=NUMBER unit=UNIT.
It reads value=2.7 unit=cm
